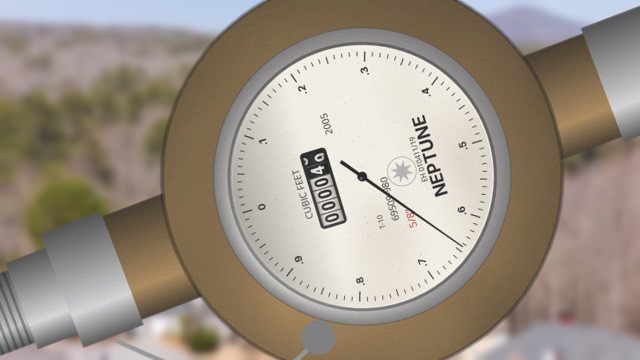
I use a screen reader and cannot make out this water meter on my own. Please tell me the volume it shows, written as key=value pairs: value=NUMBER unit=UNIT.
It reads value=48.64 unit=ft³
